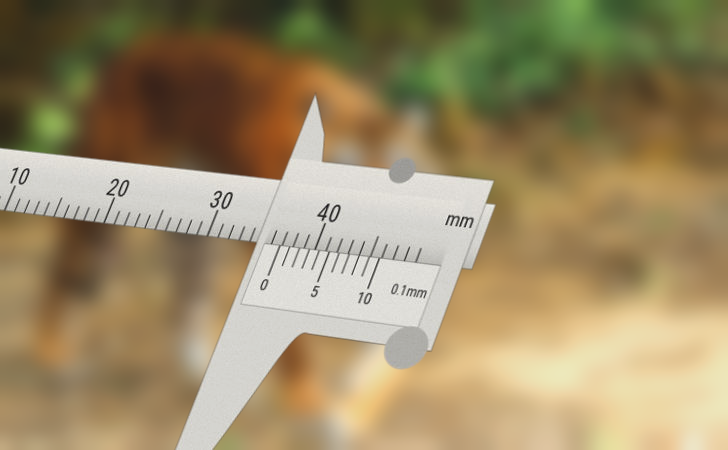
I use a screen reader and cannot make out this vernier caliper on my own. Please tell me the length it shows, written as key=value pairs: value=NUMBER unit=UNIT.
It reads value=36.8 unit=mm
